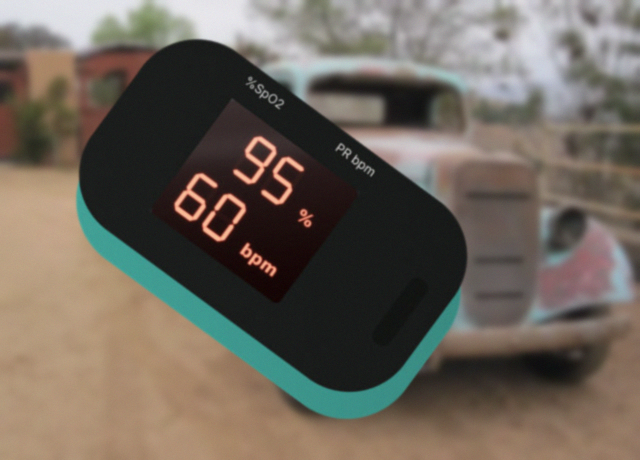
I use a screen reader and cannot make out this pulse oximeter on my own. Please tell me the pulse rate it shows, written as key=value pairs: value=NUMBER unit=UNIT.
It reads value=60 unit=bpm
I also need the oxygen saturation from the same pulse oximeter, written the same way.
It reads value=95 unit=%
